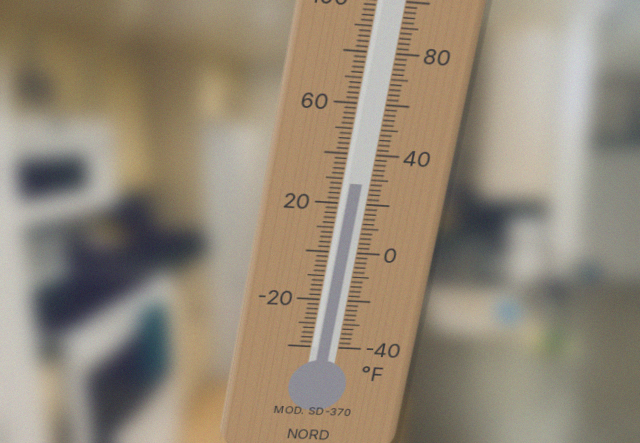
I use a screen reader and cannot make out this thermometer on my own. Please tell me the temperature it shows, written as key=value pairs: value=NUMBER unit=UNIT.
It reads value=28 unit=°F
